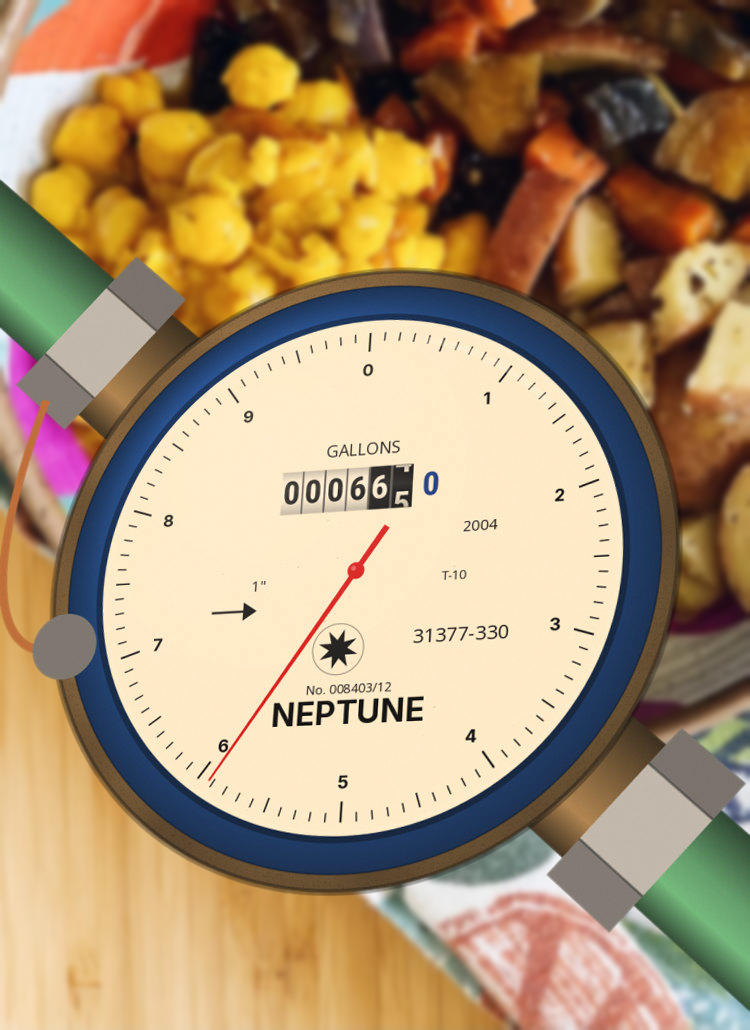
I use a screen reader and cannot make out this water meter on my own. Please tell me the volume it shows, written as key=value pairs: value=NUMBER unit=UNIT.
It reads value=6645.9 unit=gal
